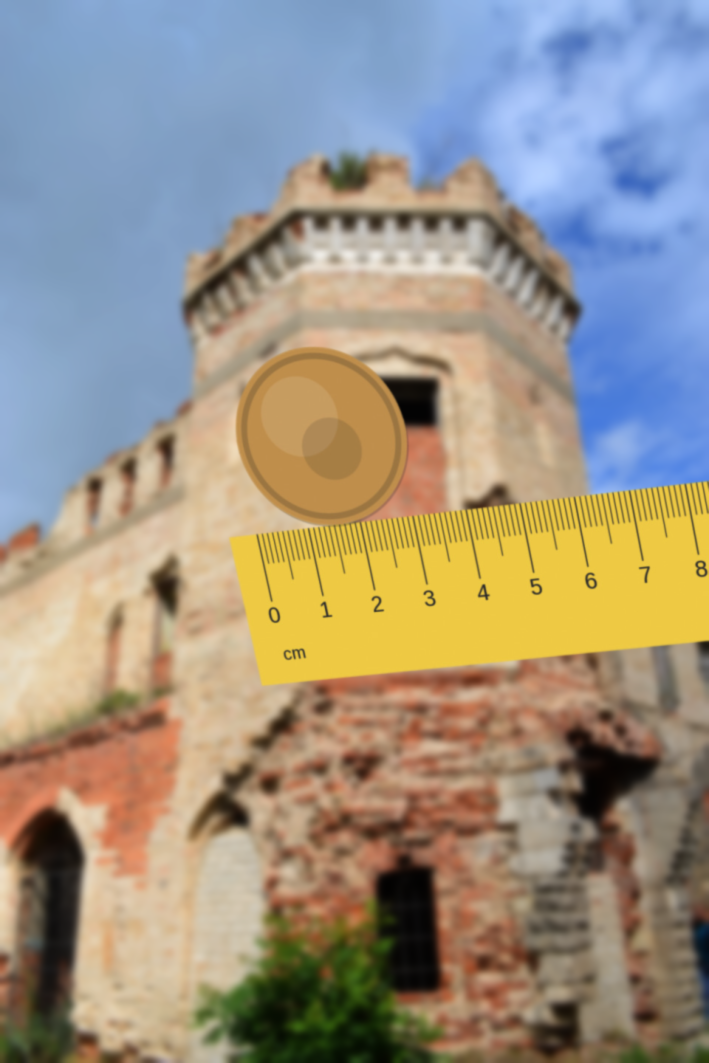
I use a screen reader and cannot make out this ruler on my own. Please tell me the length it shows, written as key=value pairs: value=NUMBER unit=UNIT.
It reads value=3.2 unit=cm
